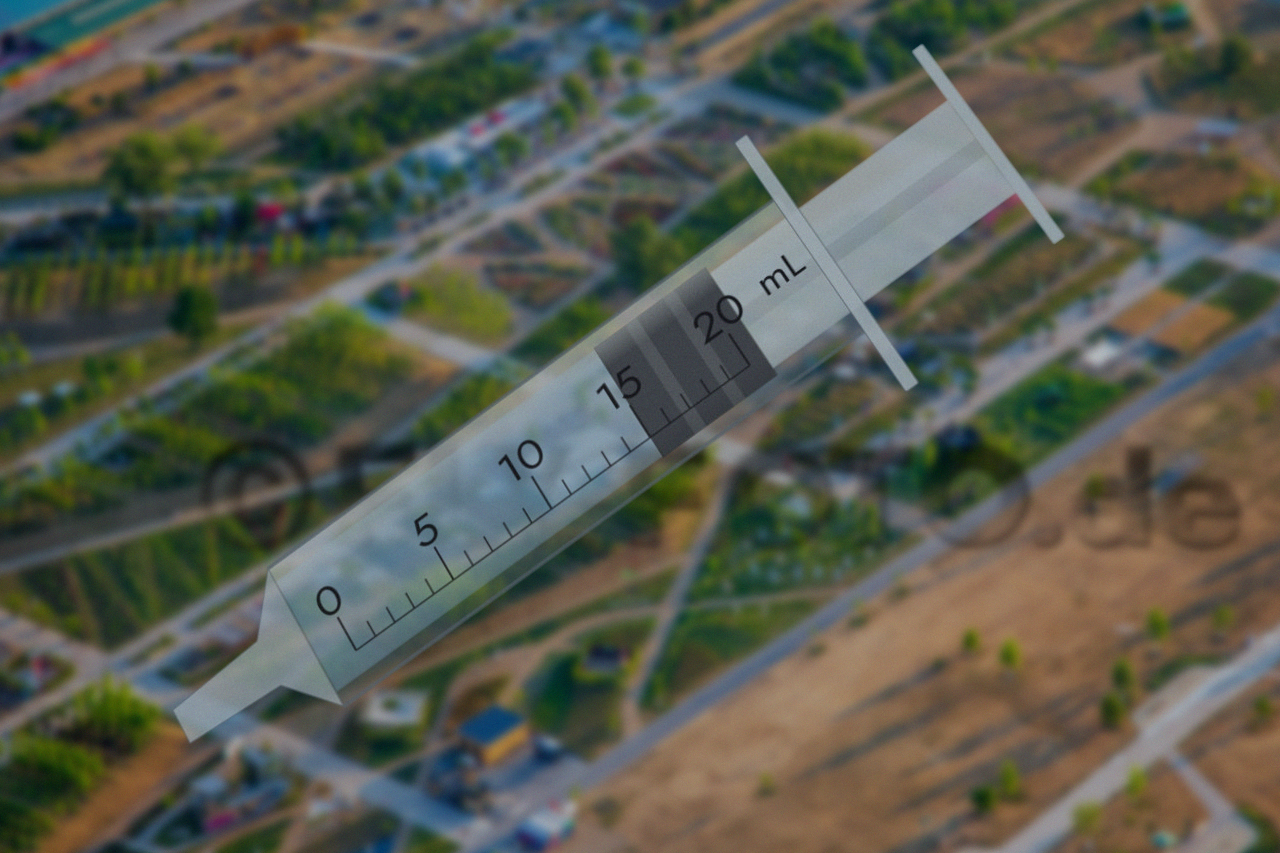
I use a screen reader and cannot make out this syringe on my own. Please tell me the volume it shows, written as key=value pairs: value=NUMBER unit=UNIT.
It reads value=15 unit=mL
